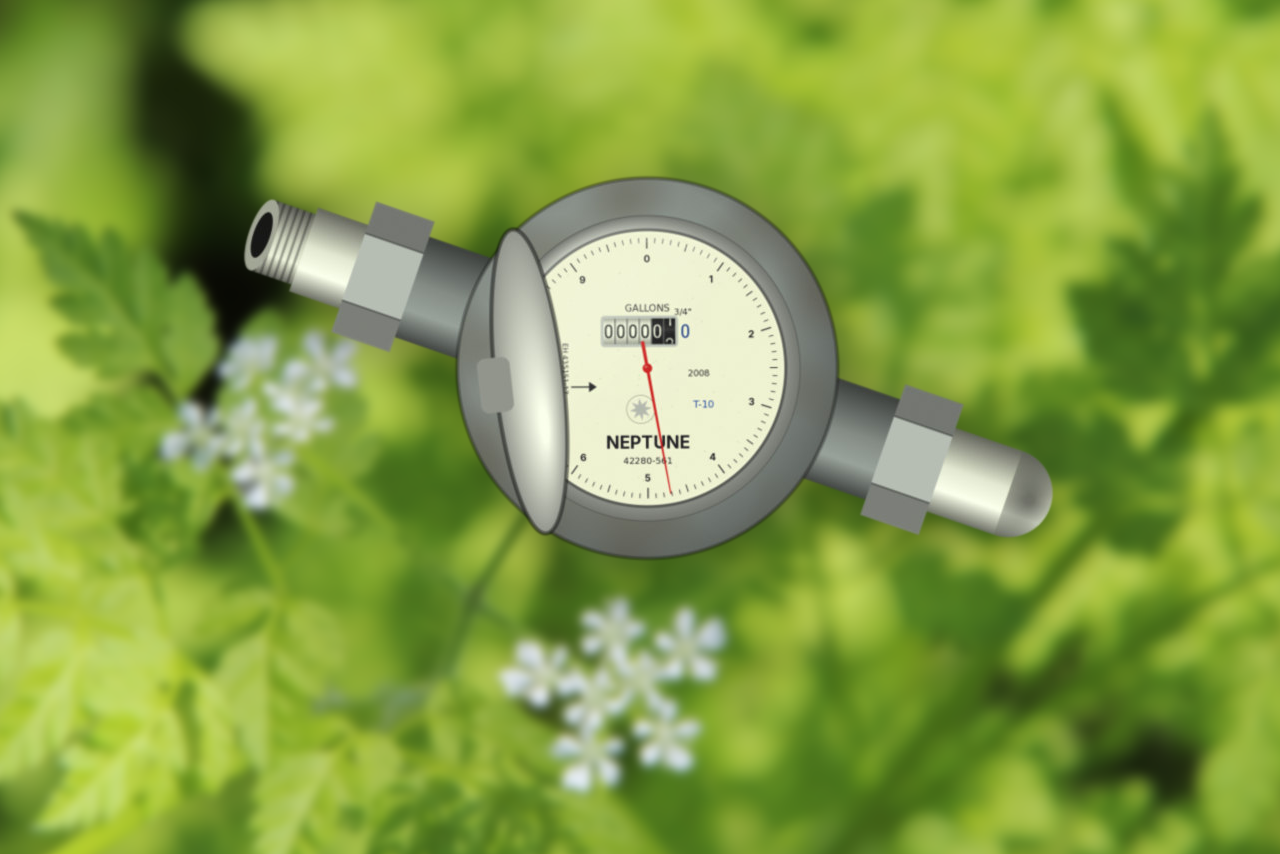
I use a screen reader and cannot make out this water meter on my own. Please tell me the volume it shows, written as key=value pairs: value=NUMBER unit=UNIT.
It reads value=14.7 unit=gal
